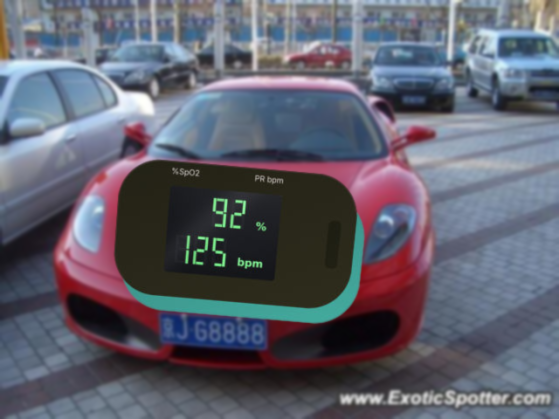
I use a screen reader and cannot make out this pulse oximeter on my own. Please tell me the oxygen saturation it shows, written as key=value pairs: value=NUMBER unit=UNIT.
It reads value=92 unit=%
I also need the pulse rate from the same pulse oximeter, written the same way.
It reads value=125 unit=bpm
